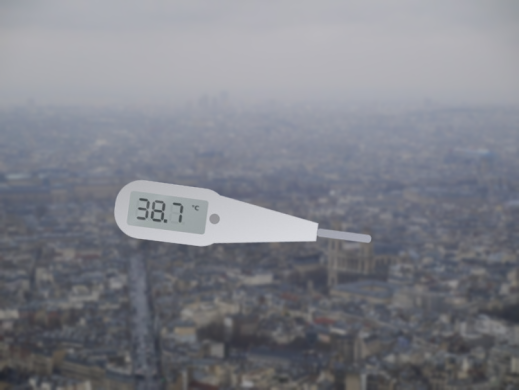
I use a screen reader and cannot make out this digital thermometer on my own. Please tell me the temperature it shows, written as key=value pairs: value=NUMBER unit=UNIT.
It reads value=38.7 unit=°C
